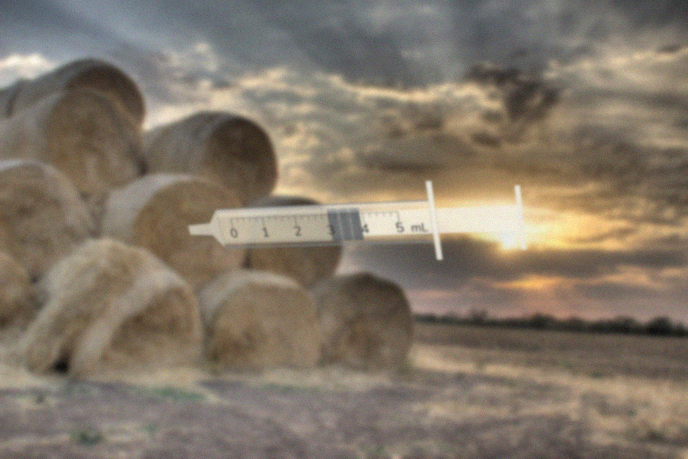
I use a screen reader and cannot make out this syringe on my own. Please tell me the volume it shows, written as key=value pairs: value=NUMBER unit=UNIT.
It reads value=3 unit=mL
